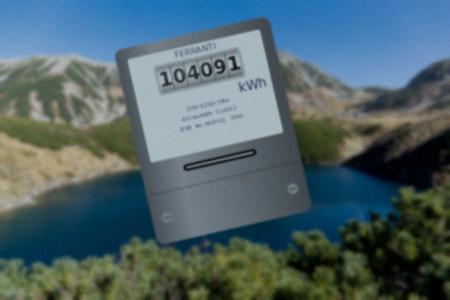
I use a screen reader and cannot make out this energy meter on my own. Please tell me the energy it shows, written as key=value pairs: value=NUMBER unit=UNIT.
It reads value=104091 unit=kWh
